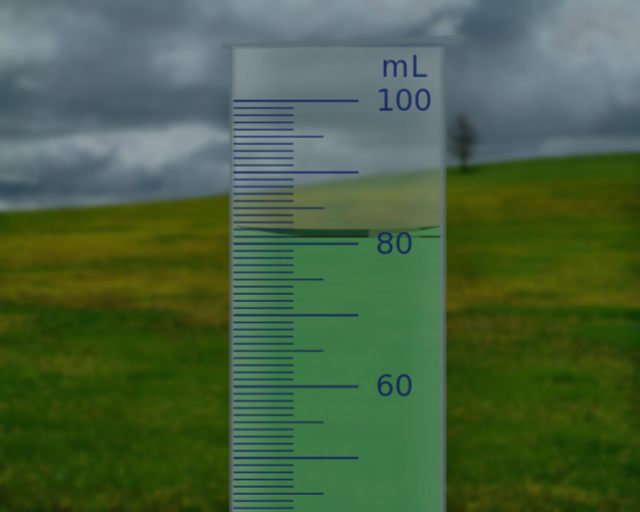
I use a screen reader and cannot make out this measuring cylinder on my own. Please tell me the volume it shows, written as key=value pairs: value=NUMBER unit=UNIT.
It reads value=81 unit=mL
